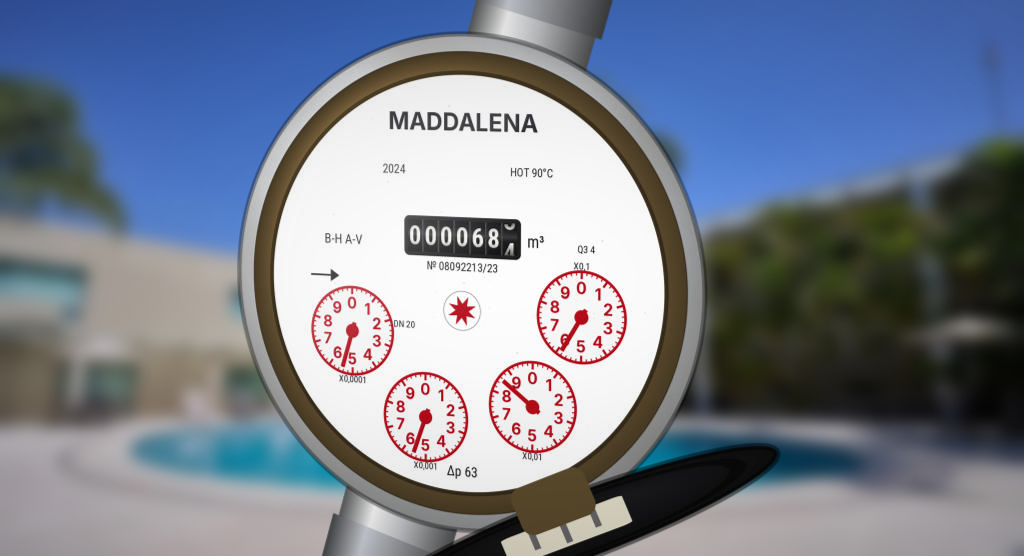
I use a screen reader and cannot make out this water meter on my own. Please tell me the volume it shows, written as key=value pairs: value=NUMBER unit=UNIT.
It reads value=683.5855 unit=m³
